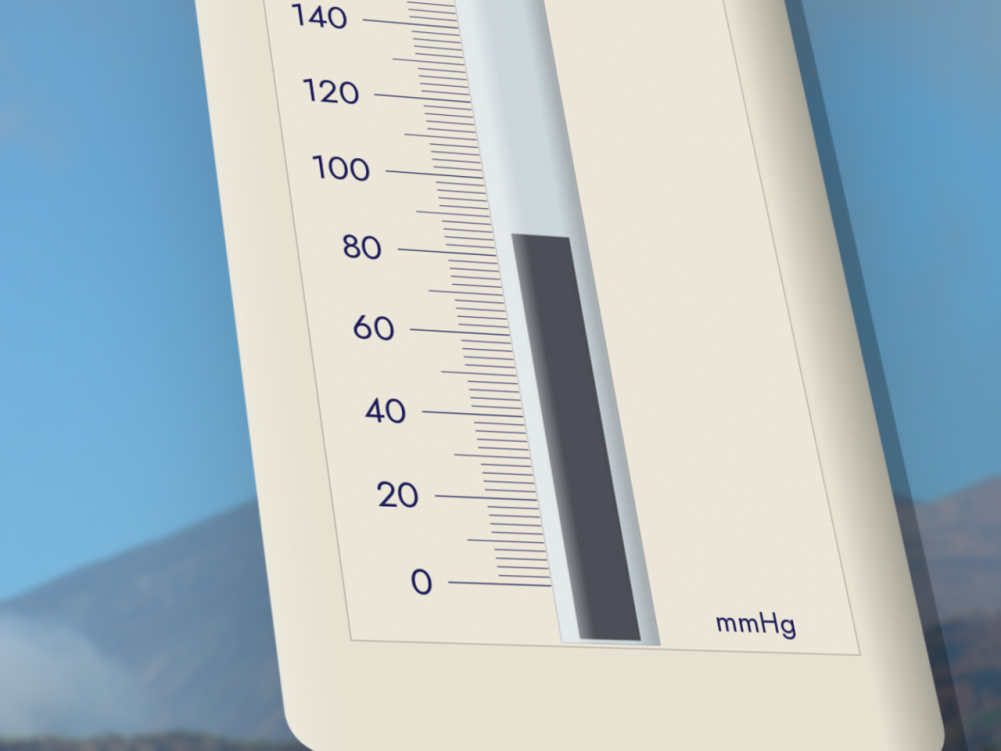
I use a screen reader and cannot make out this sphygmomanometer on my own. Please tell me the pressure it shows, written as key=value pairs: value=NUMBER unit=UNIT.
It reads value=86 unit=mmHg
